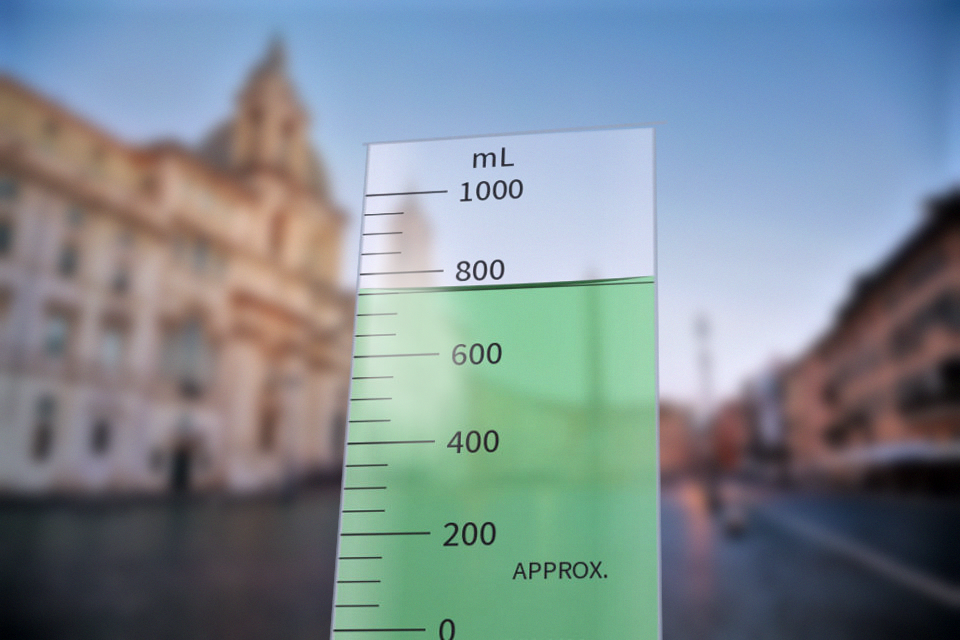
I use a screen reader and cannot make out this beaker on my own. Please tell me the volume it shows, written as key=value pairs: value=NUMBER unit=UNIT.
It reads value=750 unit=mL
